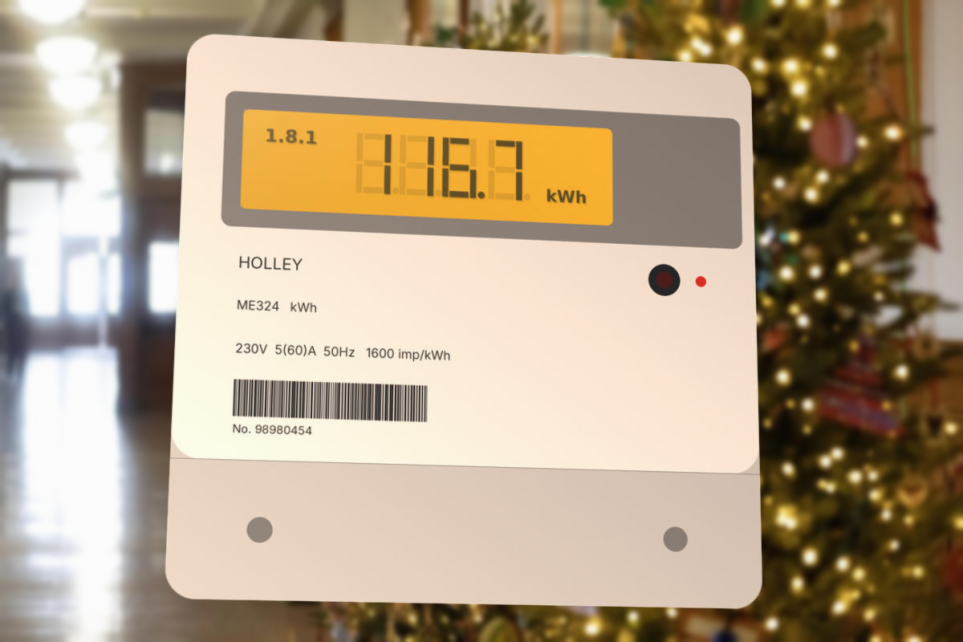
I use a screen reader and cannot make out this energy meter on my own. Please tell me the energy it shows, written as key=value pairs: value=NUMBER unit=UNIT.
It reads value=116.7 unit=kWh
